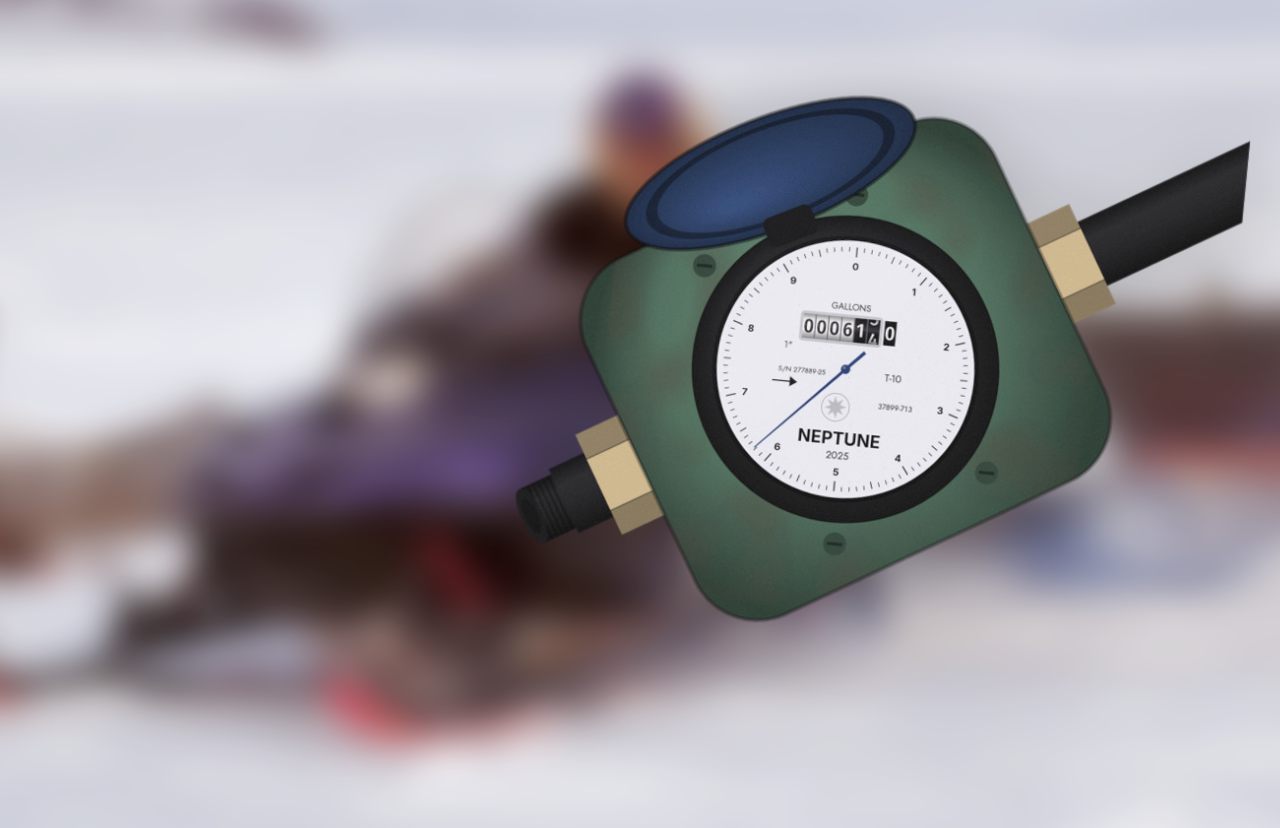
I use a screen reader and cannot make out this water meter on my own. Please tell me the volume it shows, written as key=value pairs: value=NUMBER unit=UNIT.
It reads value=6136.2 unit=gal
